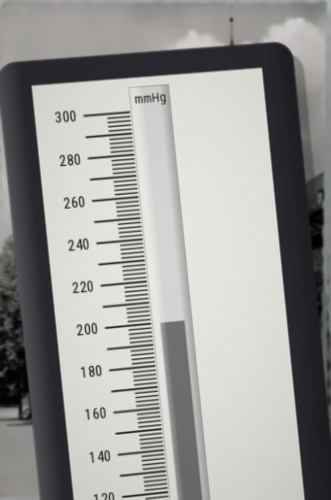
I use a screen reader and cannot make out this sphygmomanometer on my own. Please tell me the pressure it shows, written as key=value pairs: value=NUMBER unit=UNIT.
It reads value=200 unit=mmHg
